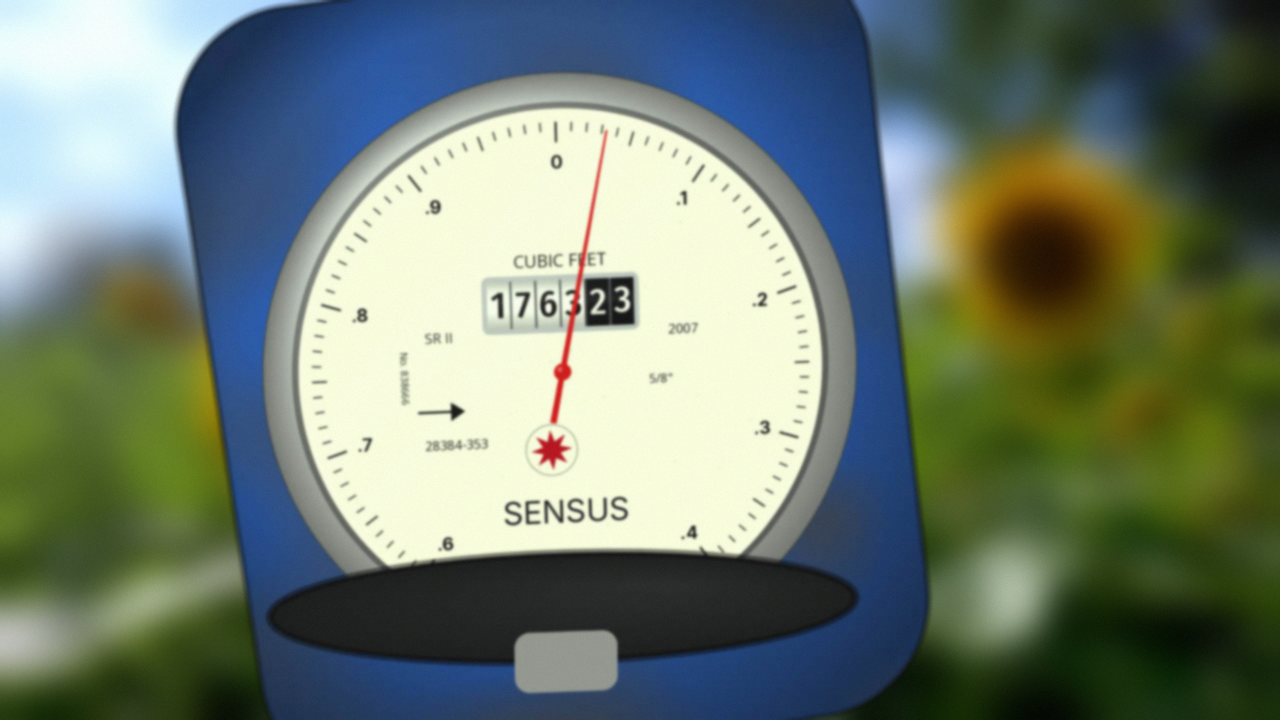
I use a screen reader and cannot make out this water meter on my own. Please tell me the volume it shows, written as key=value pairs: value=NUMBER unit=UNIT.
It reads value=176323.03 unit=ft³
